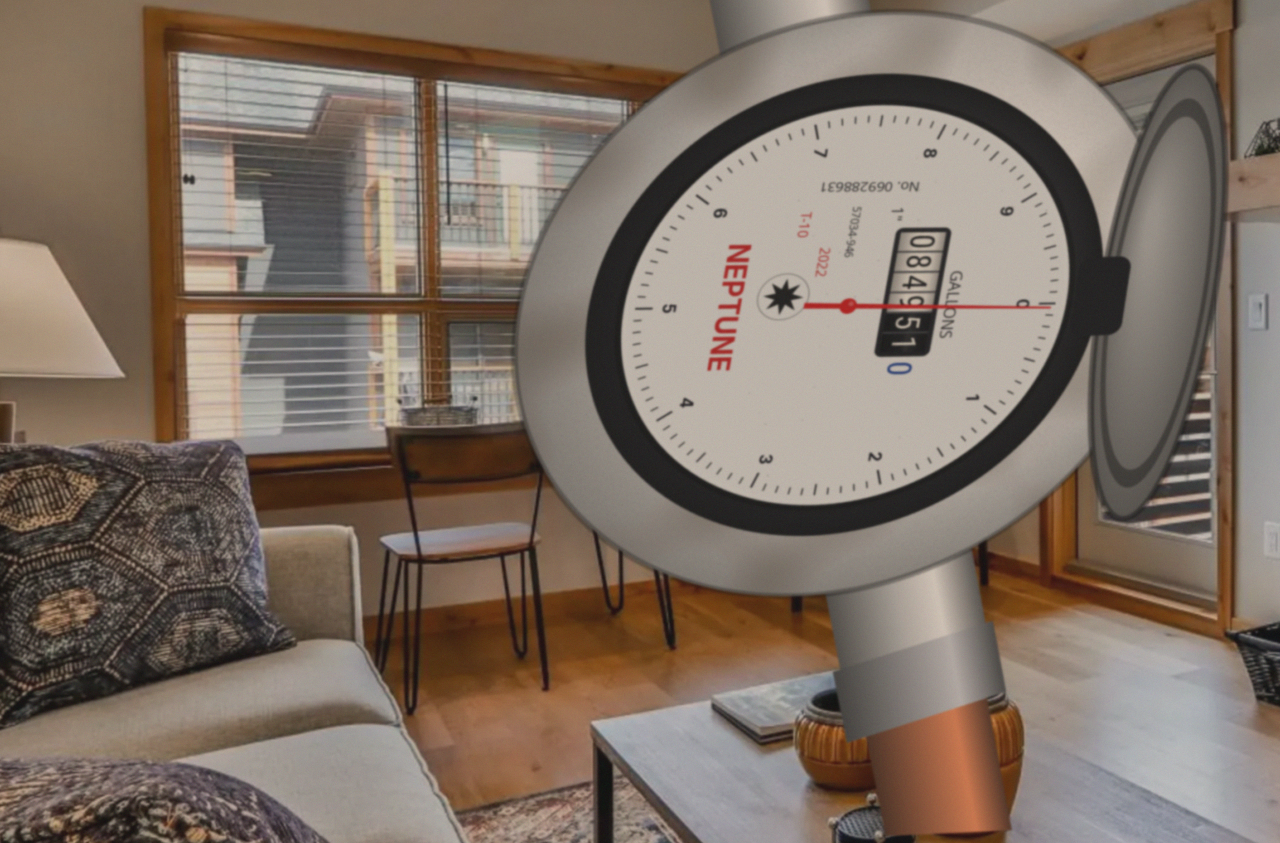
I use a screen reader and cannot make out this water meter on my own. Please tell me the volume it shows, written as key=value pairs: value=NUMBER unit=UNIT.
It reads value=849510.0 unit=gal
